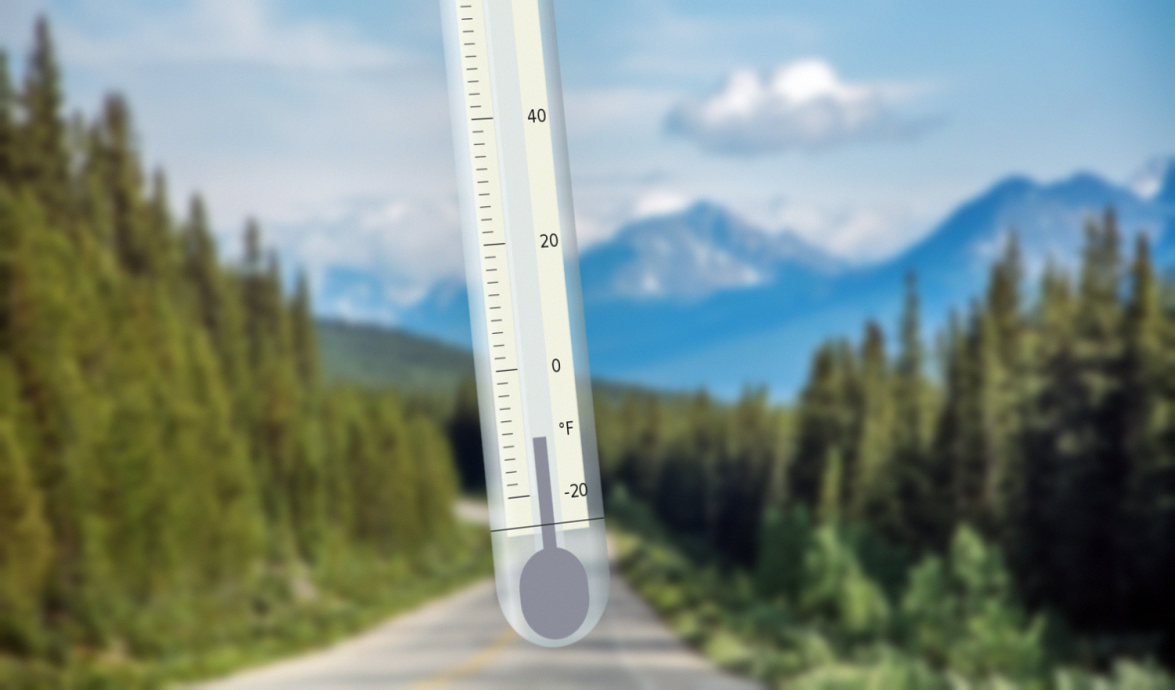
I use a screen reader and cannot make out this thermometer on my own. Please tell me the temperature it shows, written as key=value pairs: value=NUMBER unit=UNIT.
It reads value=-11 unit=°F
